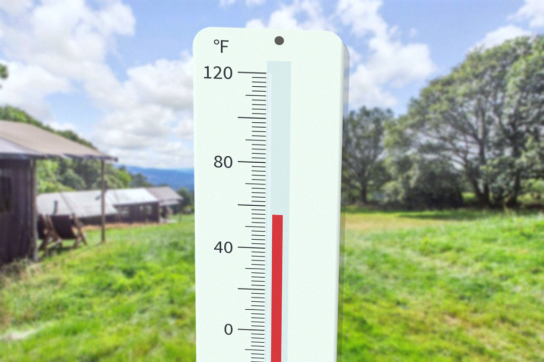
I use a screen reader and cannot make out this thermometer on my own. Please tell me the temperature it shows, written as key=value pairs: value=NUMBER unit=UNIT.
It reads value=56 unit=°F
